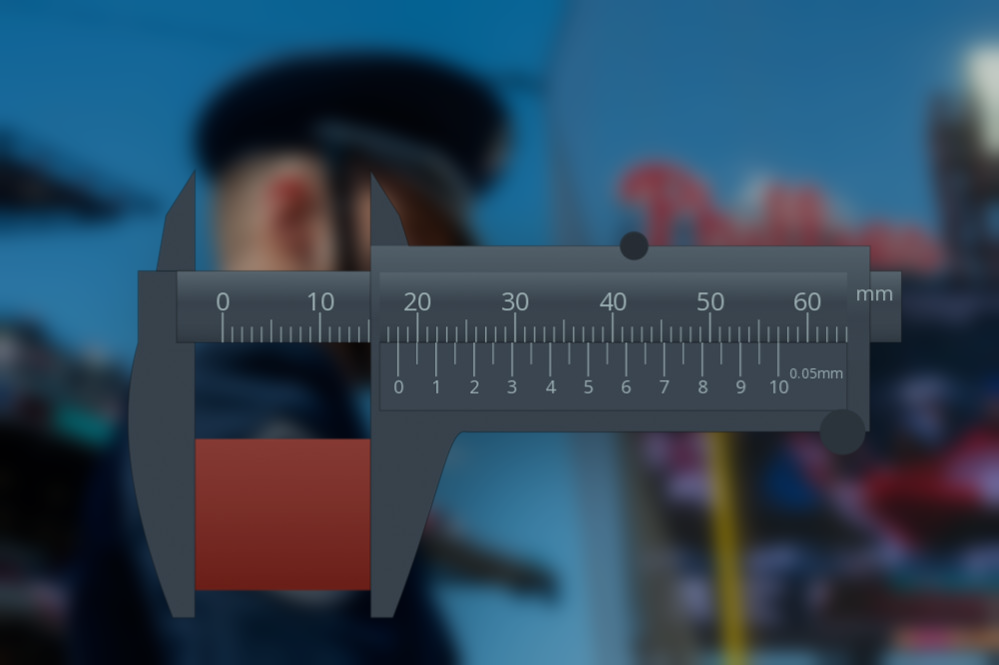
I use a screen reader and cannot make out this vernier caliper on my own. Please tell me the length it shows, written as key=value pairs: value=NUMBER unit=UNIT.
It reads value=18.0 unit=mm
